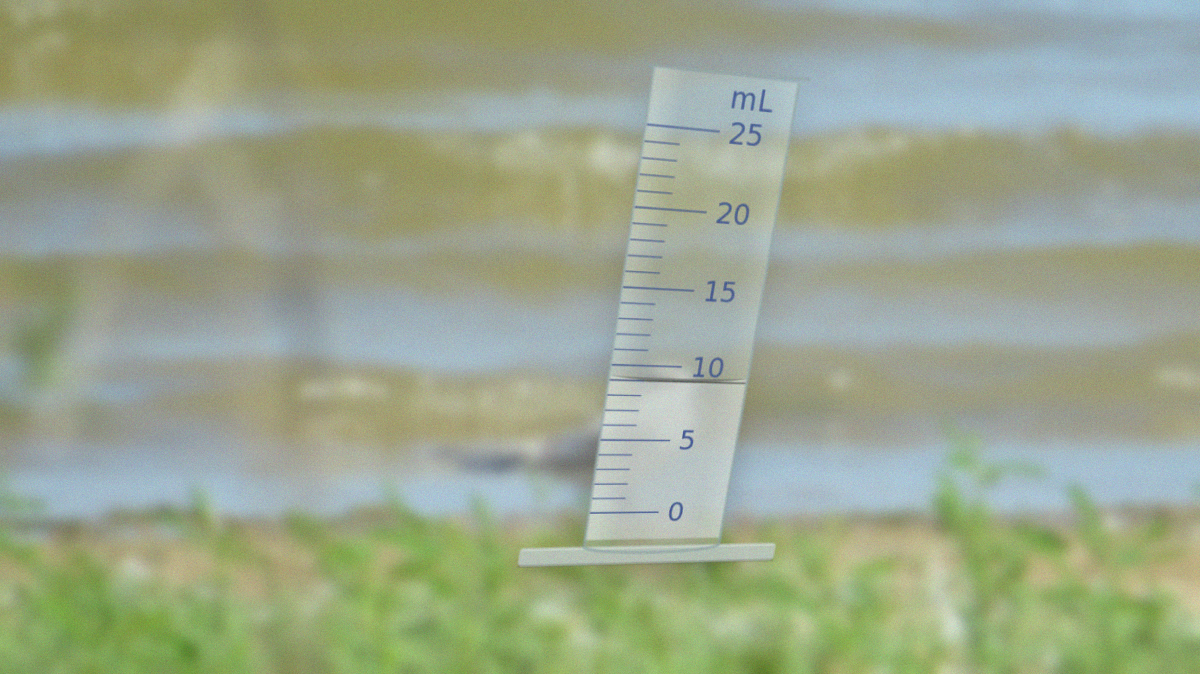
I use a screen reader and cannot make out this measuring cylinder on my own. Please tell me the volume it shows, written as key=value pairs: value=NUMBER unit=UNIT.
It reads value=9 unit=mL
